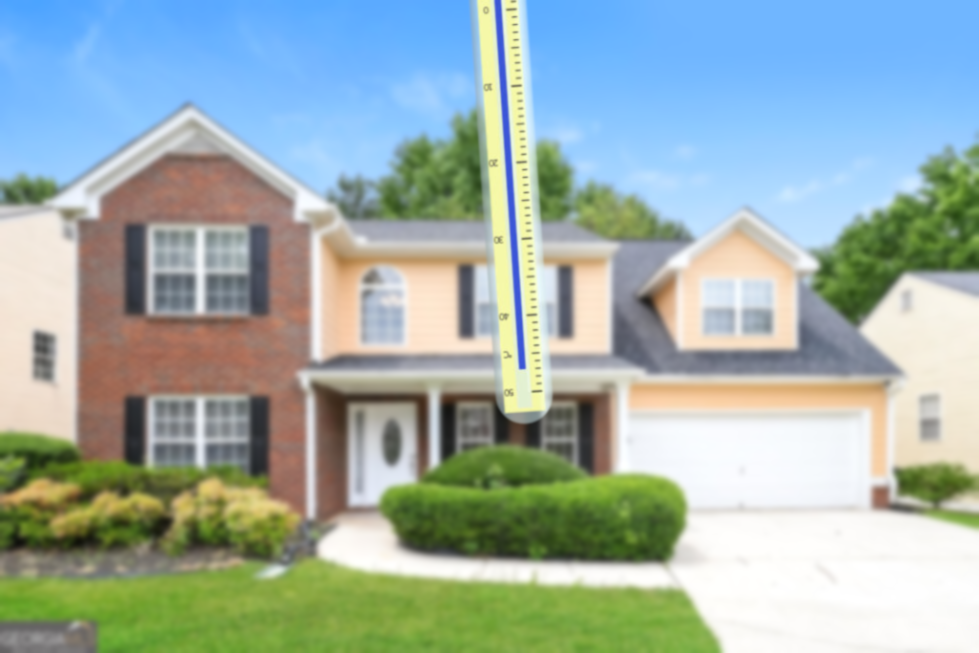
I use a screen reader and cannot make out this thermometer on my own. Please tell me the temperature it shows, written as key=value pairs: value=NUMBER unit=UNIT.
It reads value=47 unit=°C
